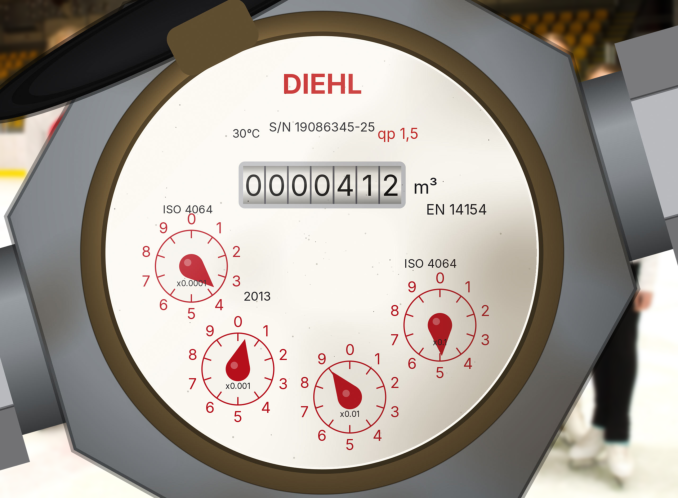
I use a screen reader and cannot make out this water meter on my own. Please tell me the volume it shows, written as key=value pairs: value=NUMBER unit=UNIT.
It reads value=412.4903 unit=m³
